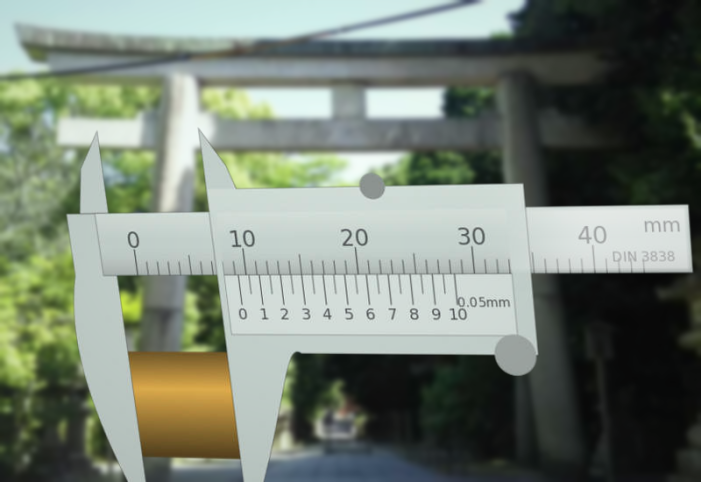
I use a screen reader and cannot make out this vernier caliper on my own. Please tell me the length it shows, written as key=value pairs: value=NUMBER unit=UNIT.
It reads value=9.3 unit=mm
